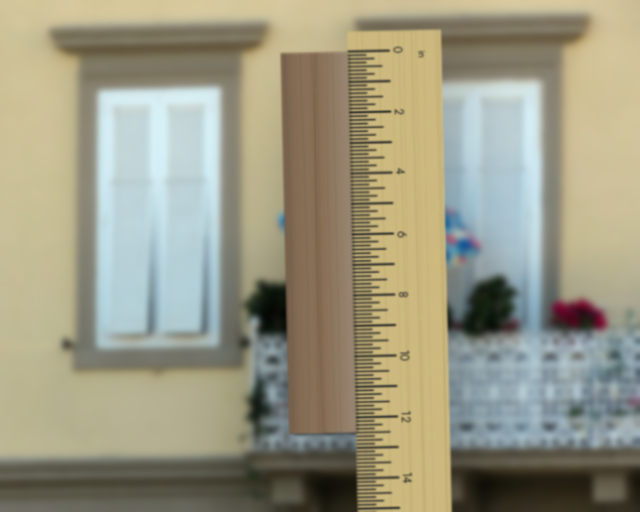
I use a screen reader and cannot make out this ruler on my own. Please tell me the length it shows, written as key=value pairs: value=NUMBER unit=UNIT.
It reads value=12.5 unit=in
